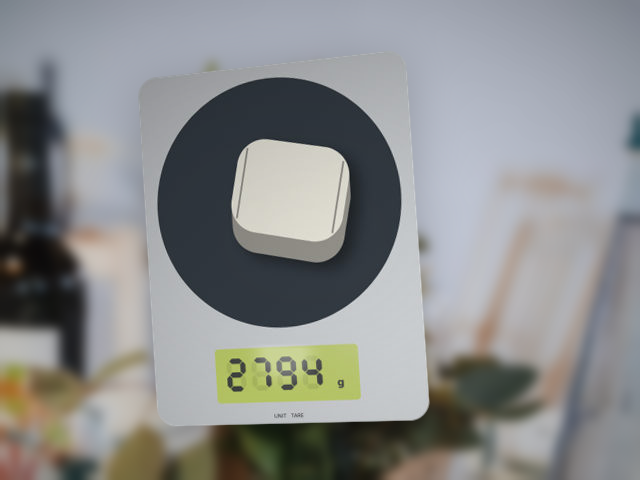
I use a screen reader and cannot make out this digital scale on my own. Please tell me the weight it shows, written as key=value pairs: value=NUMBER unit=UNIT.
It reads value=2794 unit=g
